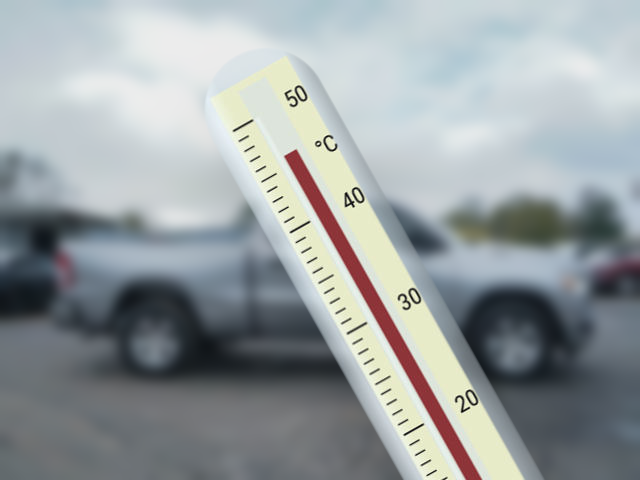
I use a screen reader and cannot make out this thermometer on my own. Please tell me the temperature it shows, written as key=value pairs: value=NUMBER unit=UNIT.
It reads value=46 unit=°C
